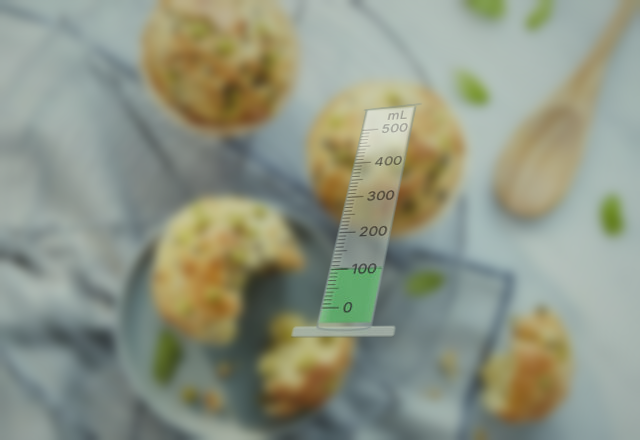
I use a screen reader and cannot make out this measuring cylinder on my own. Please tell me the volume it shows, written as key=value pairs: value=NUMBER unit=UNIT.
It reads value=100 unit=mL
